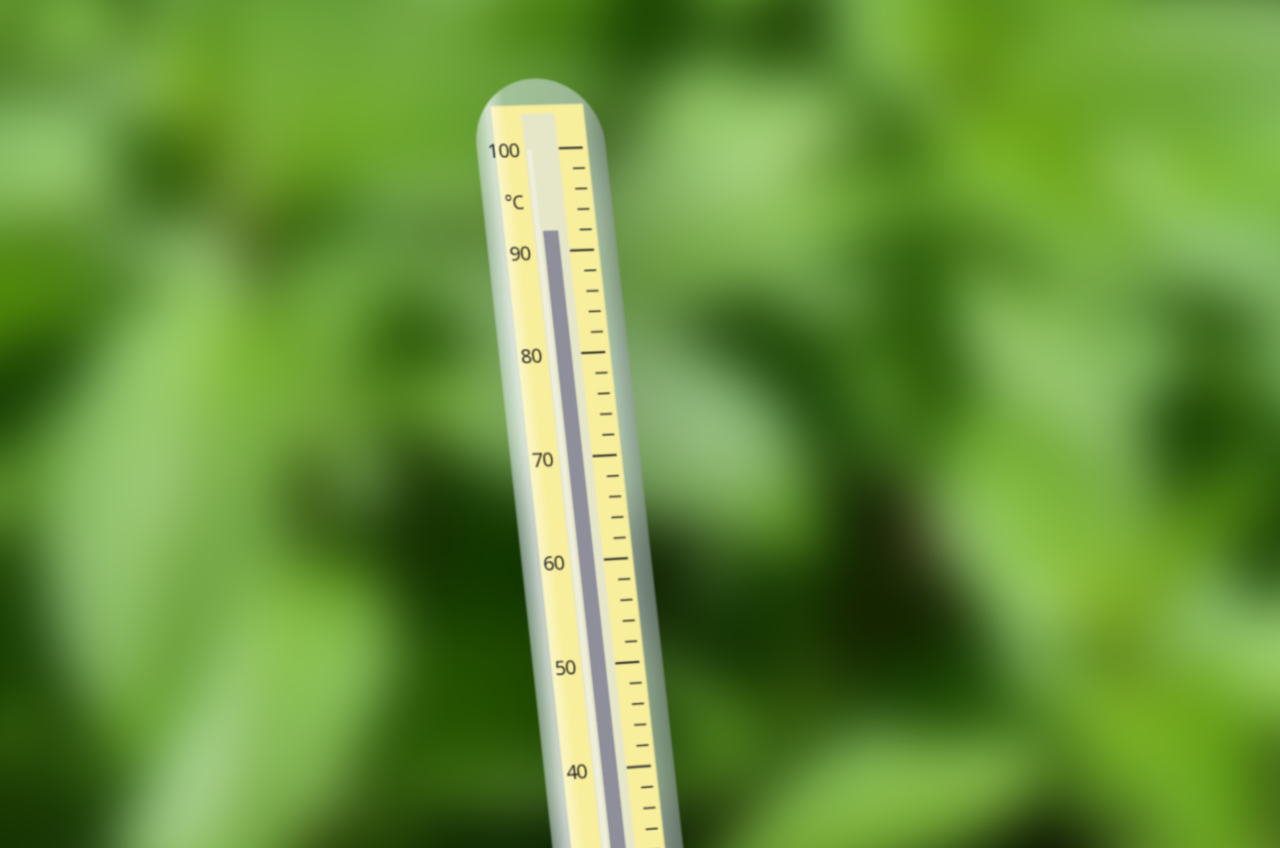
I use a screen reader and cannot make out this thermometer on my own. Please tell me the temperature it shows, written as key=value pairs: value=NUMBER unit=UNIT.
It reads value=92 unit=°C
